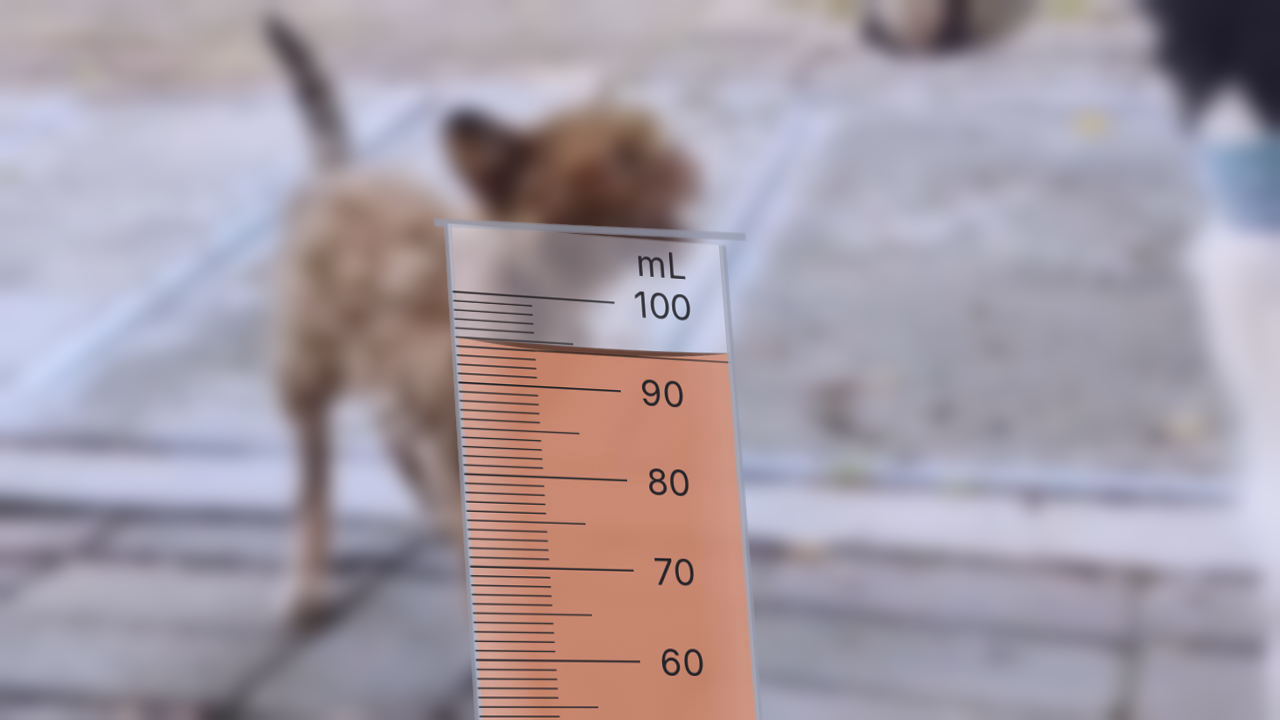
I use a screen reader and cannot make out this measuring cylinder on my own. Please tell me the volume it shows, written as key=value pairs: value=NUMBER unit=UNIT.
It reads value=94 unit=mL
